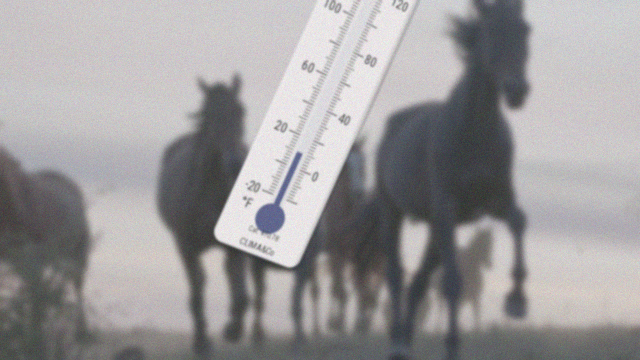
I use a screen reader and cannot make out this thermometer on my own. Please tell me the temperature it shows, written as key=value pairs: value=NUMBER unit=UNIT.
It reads value=10 unit=°F
